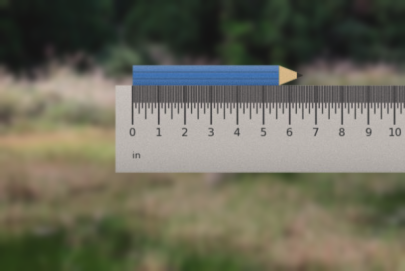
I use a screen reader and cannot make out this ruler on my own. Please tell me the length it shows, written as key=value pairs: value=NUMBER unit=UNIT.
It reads value=6.5 unit=in
